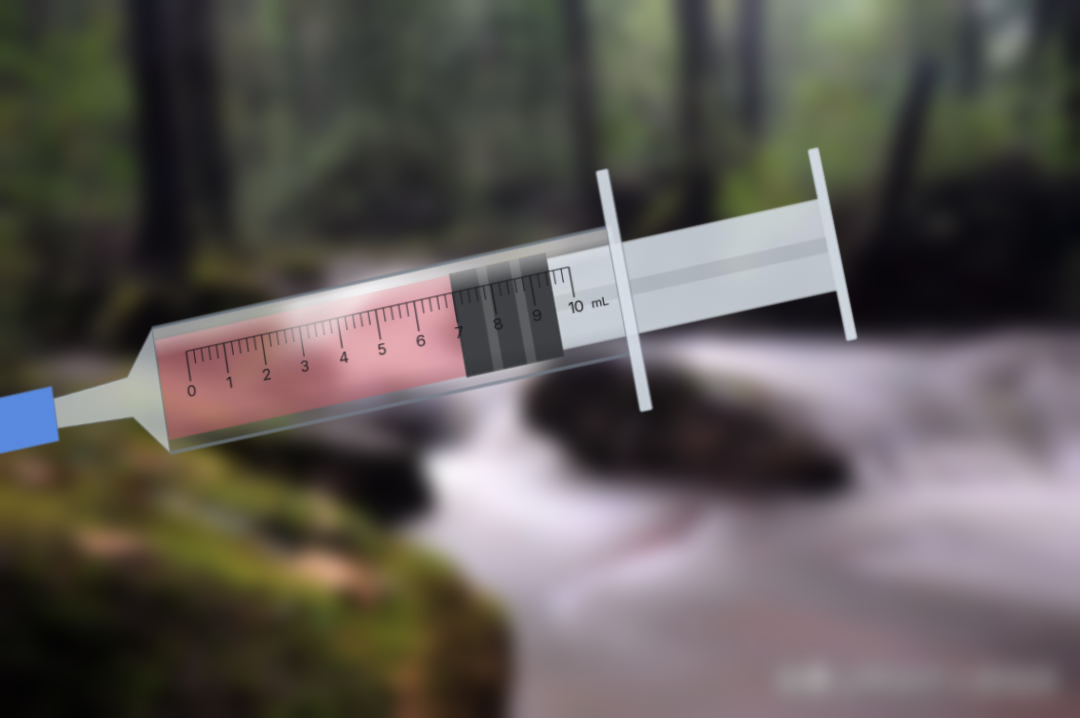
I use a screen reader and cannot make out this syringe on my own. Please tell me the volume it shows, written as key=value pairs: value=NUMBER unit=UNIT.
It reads value=7 unit=mL
